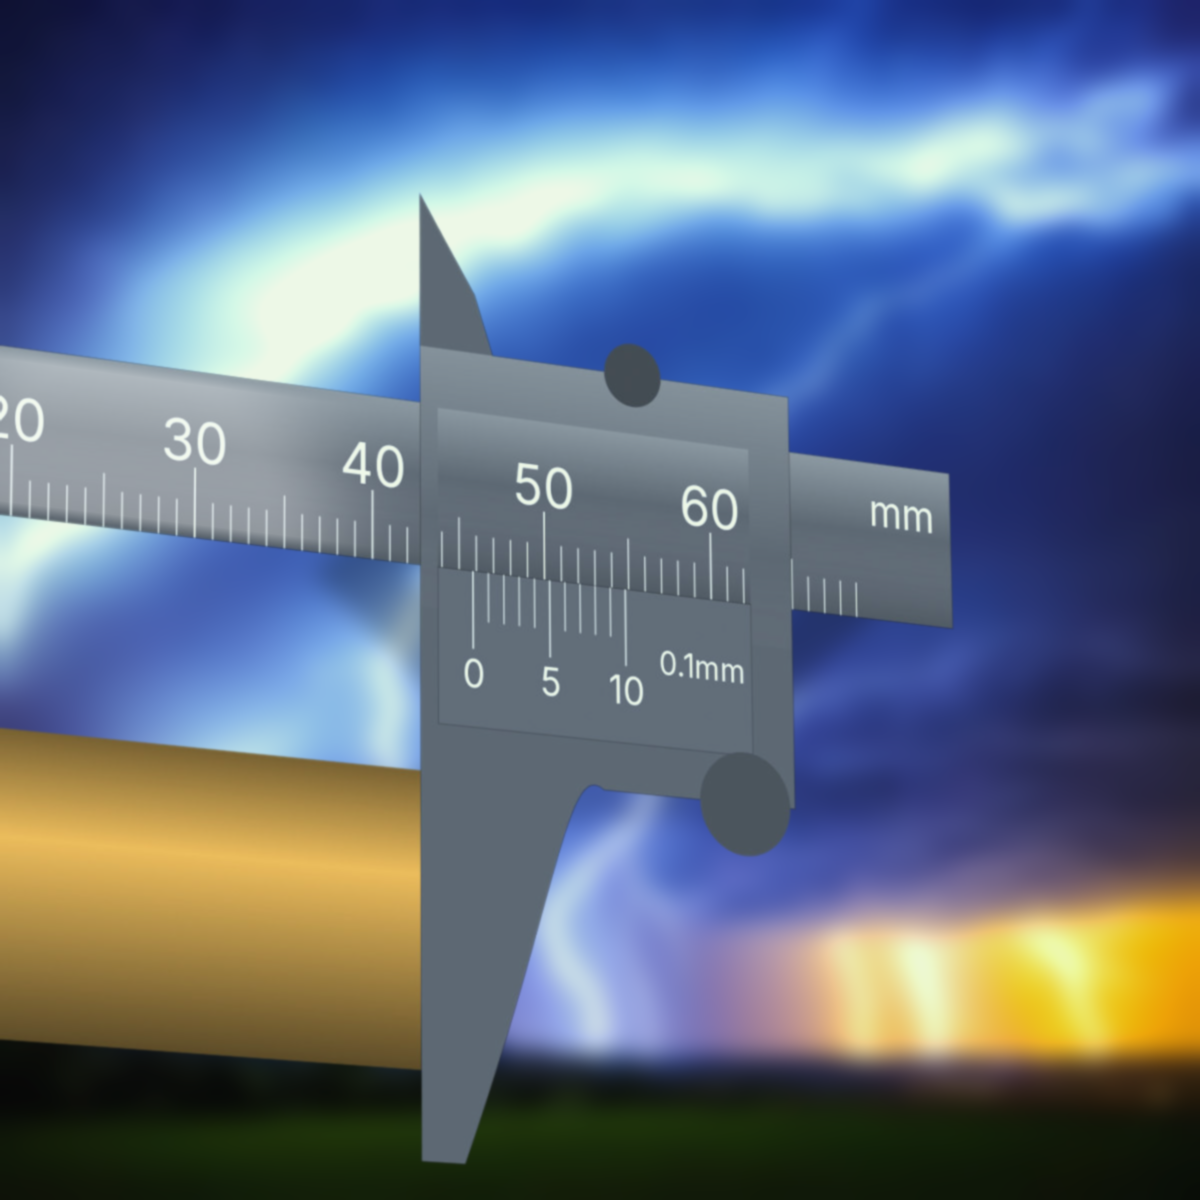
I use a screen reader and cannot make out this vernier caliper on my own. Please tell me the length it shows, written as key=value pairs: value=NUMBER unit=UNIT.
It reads value=45.8 unit=mm
